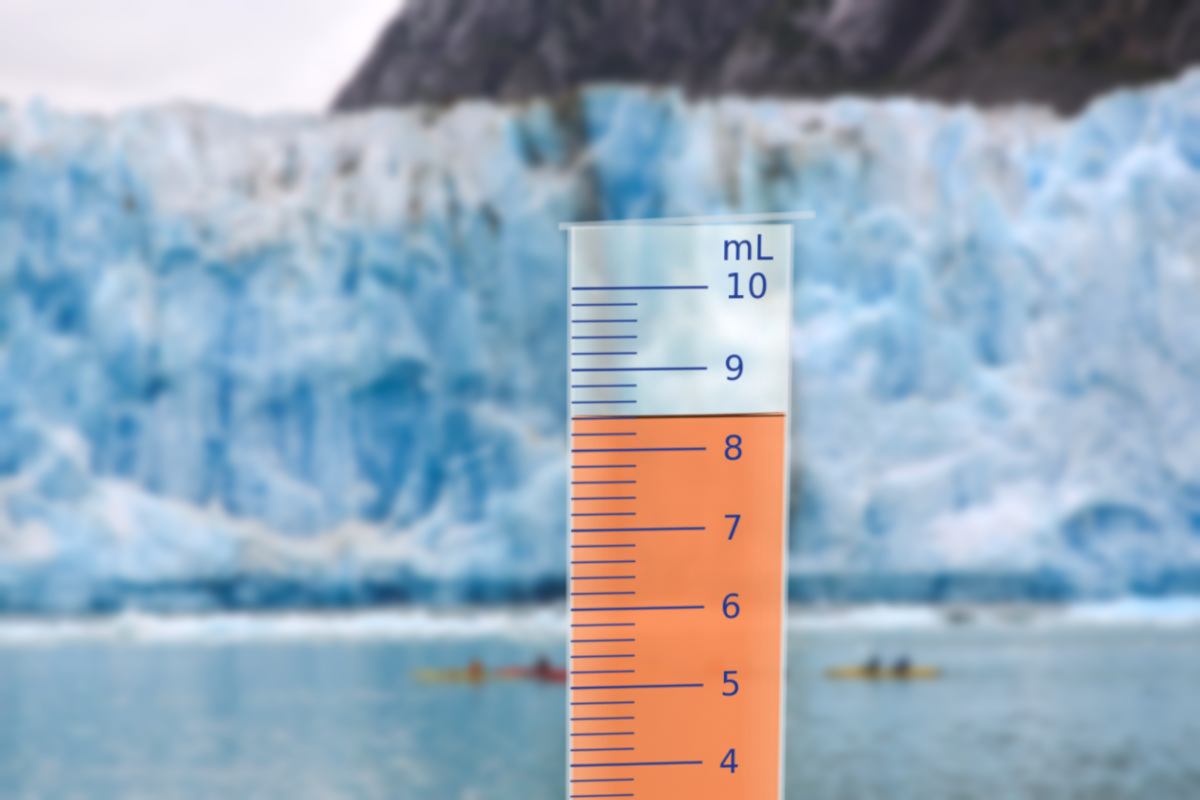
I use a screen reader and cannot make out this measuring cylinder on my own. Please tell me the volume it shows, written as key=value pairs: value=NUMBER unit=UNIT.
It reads value=8.4 unit=mL
